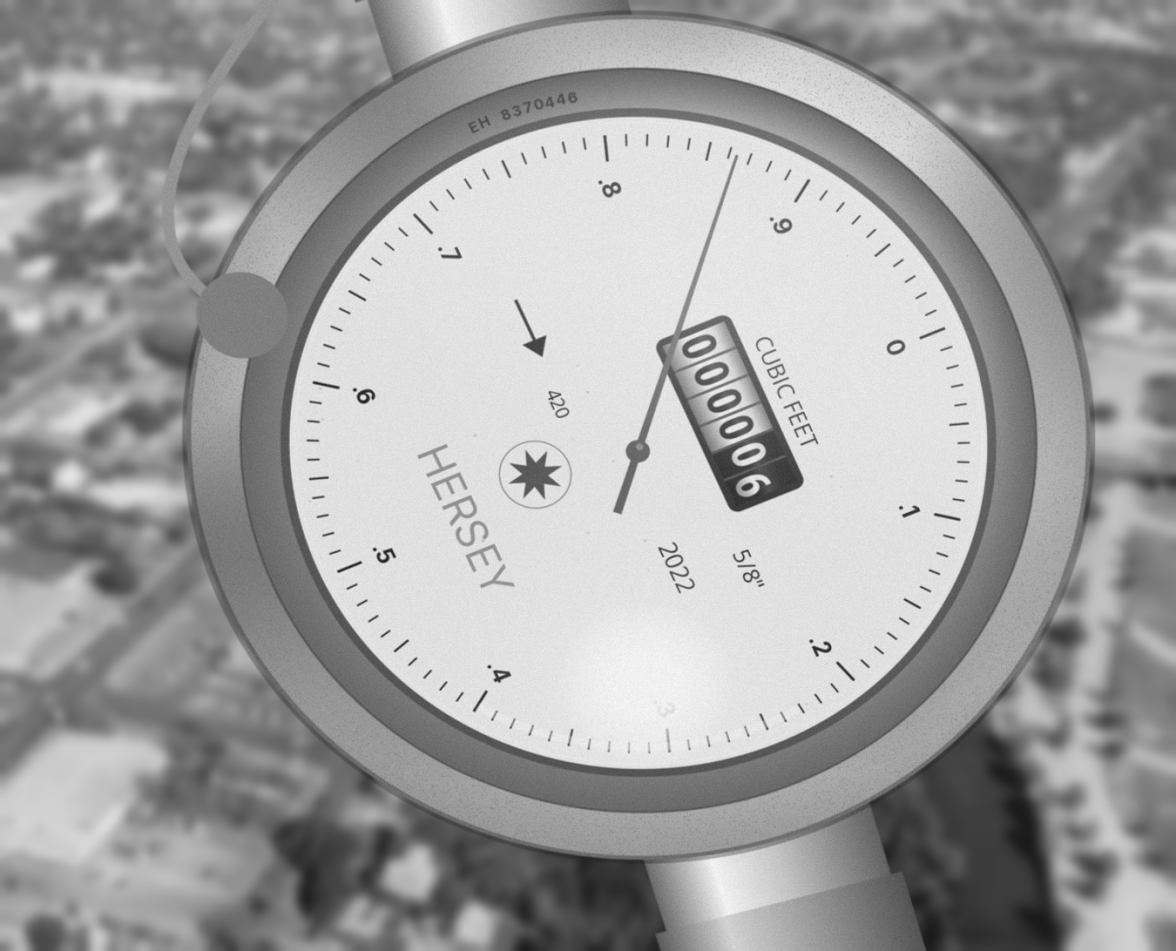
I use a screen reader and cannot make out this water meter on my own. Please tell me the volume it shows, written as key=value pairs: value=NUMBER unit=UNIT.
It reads value=5.86 unit=ft³
